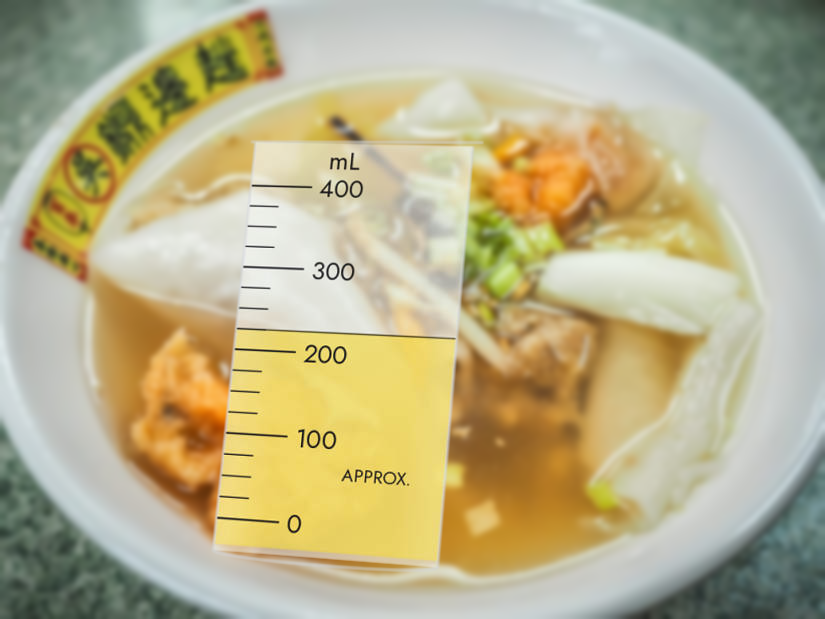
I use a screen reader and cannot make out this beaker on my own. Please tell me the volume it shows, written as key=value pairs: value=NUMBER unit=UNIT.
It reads value=225 unit=mL
